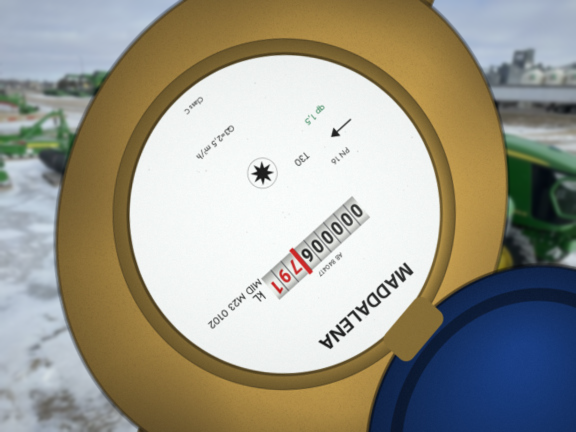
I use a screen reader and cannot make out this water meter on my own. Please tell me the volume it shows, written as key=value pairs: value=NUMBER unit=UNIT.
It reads value=6.791 unit=kL
